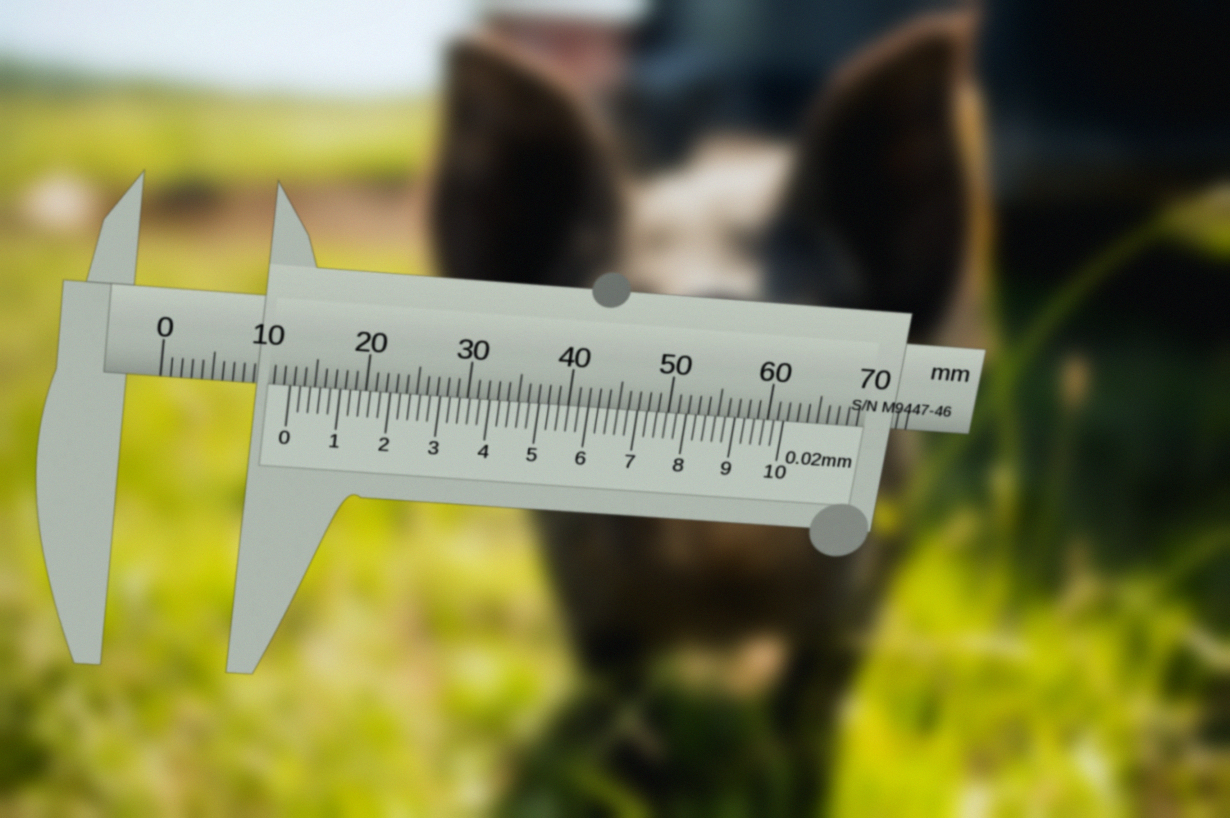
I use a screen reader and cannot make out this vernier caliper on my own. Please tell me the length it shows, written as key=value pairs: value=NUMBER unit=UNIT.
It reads value=12.6 unit=mm
